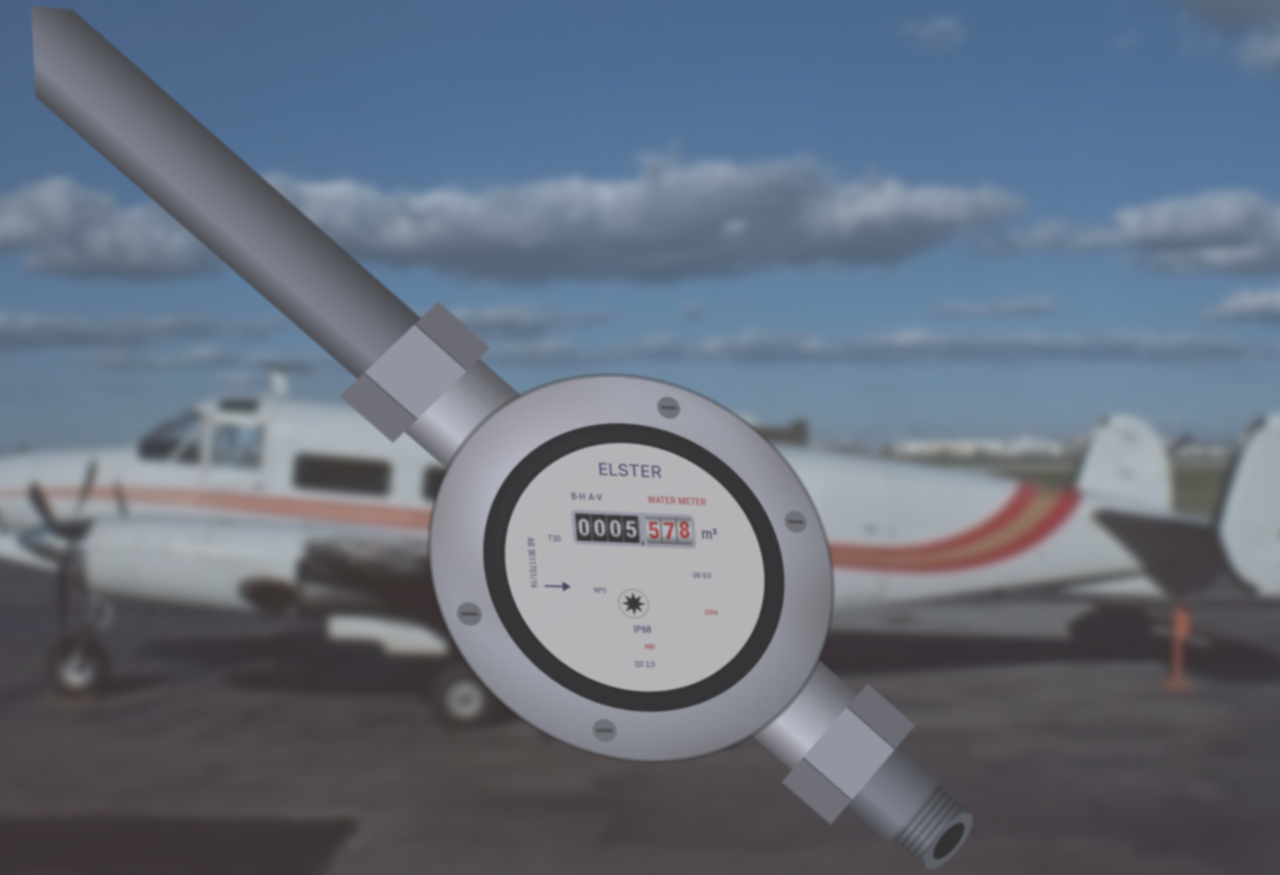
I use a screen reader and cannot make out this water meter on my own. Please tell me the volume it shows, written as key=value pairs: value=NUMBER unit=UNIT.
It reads value=5.578 unit=m³
